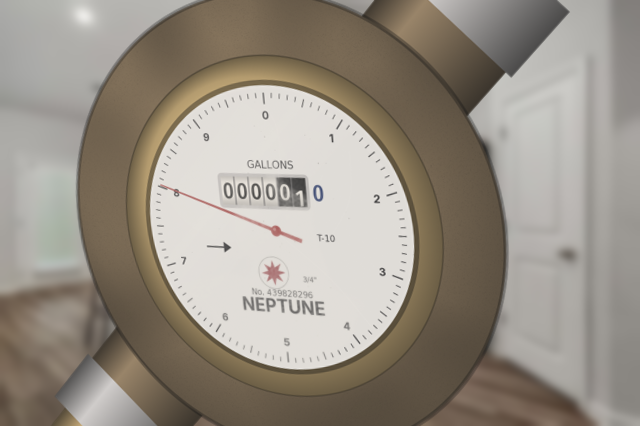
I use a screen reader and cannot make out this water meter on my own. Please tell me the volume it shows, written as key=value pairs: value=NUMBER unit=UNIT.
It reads value=8.0 unit=gal
